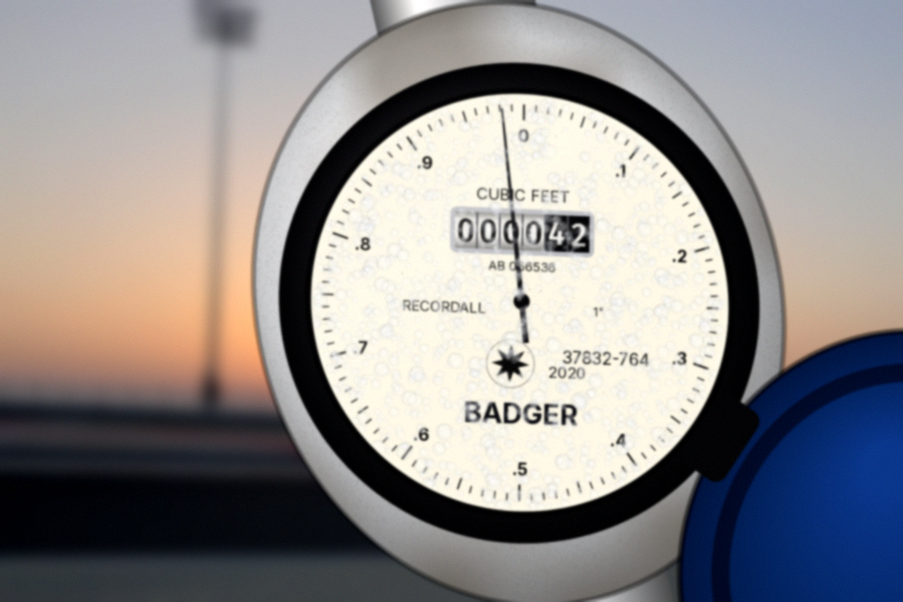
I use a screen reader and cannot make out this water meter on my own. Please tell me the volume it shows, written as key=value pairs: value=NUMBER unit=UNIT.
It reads value=41.98 unit=ft³
